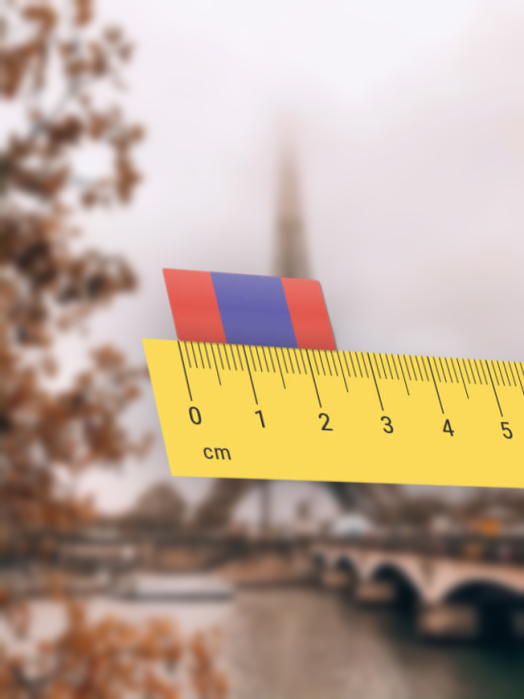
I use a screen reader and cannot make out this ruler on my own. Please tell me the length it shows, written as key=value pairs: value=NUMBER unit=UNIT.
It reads value=2.5 unit=cm
